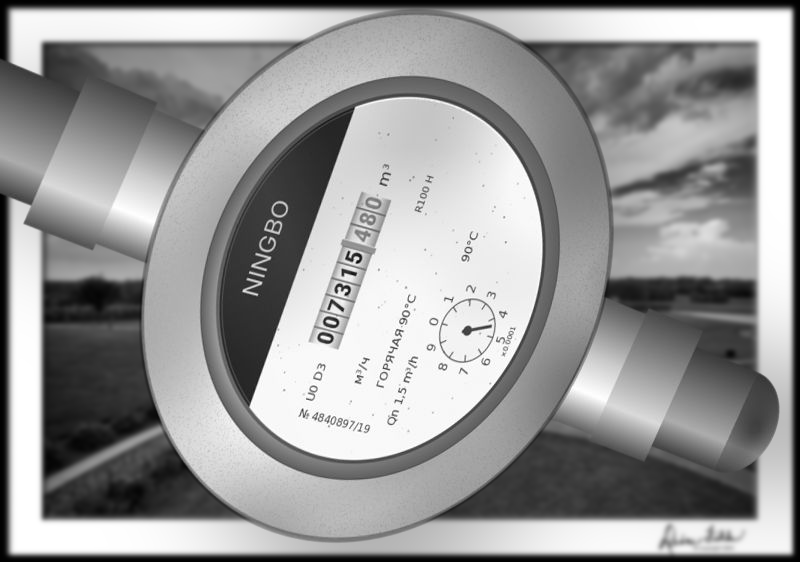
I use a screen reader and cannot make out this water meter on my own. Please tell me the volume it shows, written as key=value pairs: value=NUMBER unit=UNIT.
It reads value=7315.4804 unit=m³
